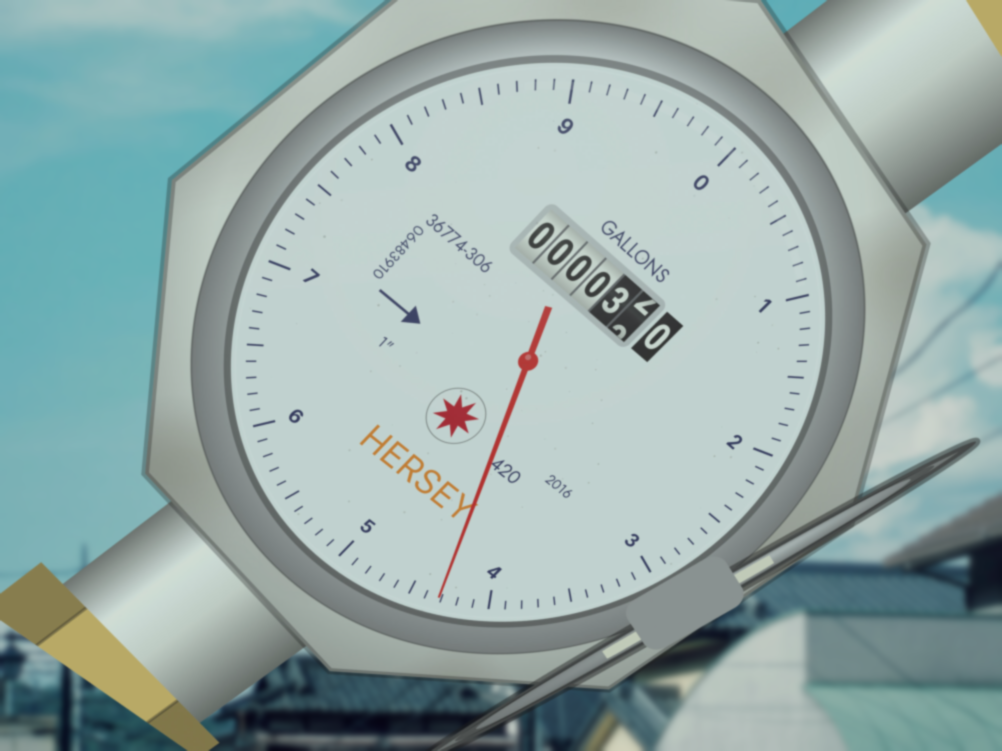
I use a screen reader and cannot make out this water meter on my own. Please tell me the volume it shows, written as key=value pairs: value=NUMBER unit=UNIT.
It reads value=324.3 unit=gal
